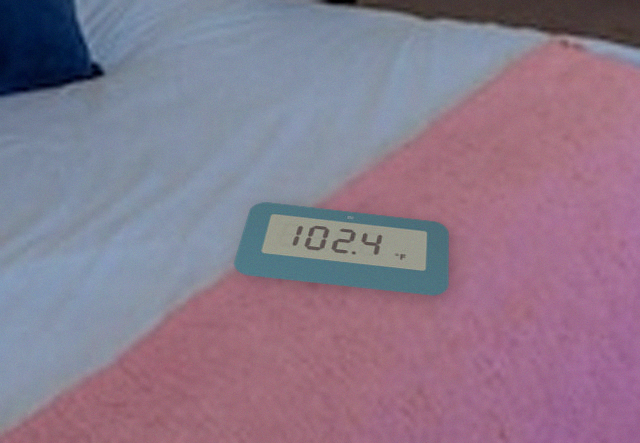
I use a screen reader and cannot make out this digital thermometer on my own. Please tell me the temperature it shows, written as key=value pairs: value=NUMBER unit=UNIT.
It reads value=102.4 unit=°F
